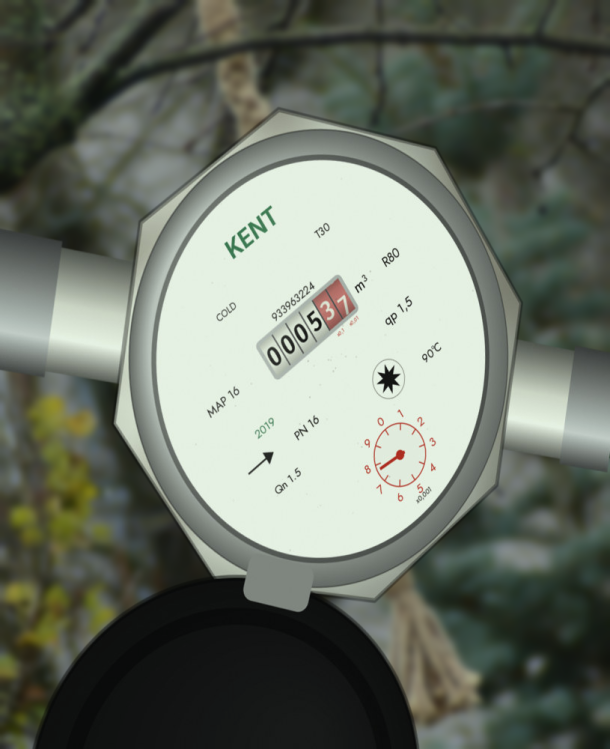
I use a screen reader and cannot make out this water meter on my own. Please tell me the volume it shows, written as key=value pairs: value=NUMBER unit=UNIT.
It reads value=5.367 unit=m³
